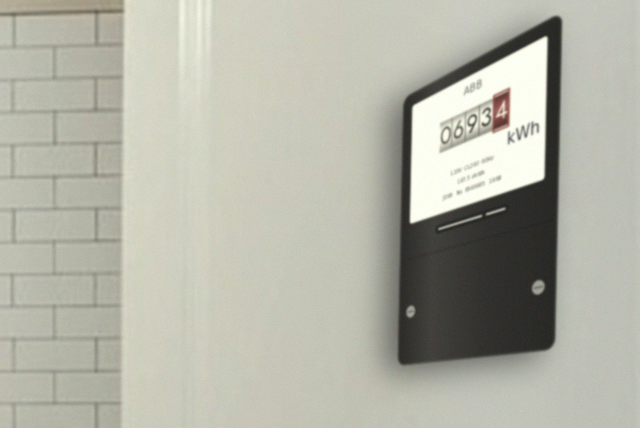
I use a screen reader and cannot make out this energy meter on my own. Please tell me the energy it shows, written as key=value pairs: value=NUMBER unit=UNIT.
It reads value=693.4 unit=kWh
